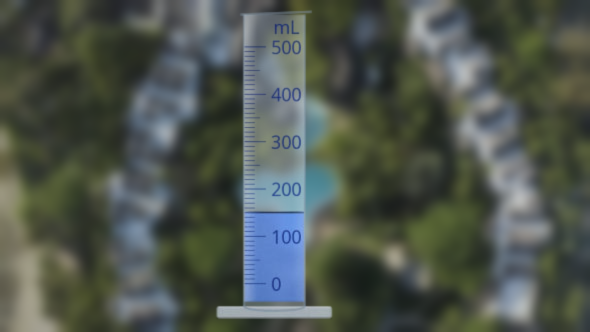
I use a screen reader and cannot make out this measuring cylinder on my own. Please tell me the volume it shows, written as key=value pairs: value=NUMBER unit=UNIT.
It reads value=150 unit=mL
